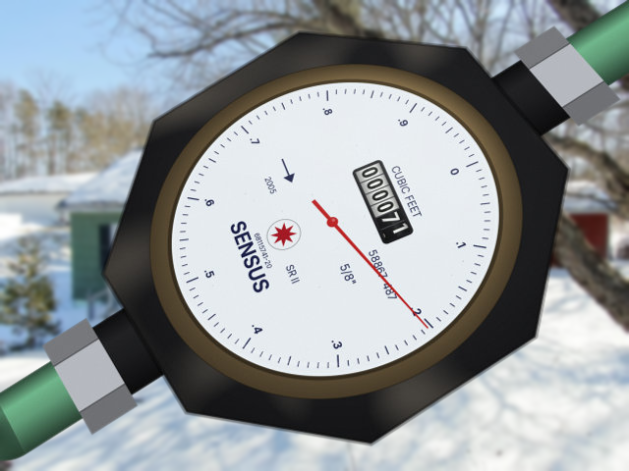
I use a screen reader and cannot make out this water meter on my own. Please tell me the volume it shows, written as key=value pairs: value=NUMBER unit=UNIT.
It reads value=71.20 unit=ft³
